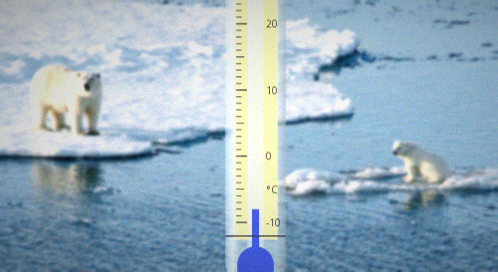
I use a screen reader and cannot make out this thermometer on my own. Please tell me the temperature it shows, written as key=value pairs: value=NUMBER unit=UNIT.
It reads value=-8 unit=°C
